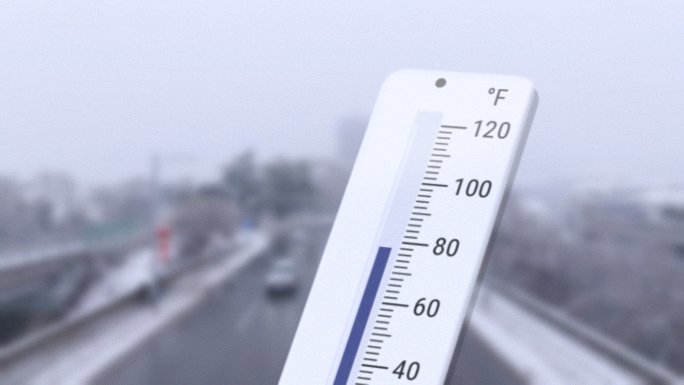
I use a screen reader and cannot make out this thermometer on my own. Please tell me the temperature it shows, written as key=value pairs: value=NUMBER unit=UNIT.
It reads value=78 unit=°F
